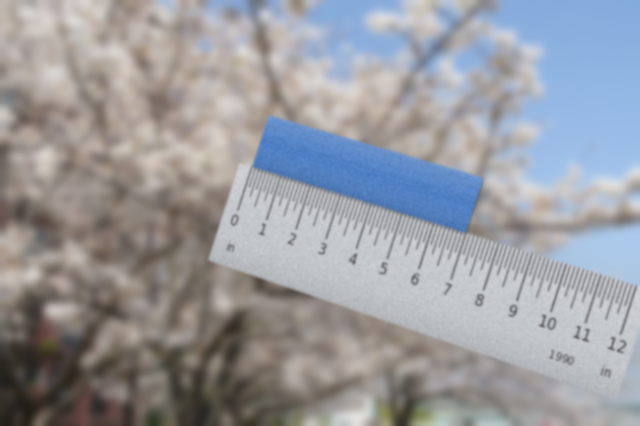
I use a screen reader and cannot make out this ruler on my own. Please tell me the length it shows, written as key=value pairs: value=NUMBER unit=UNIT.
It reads value=7 unit=in
